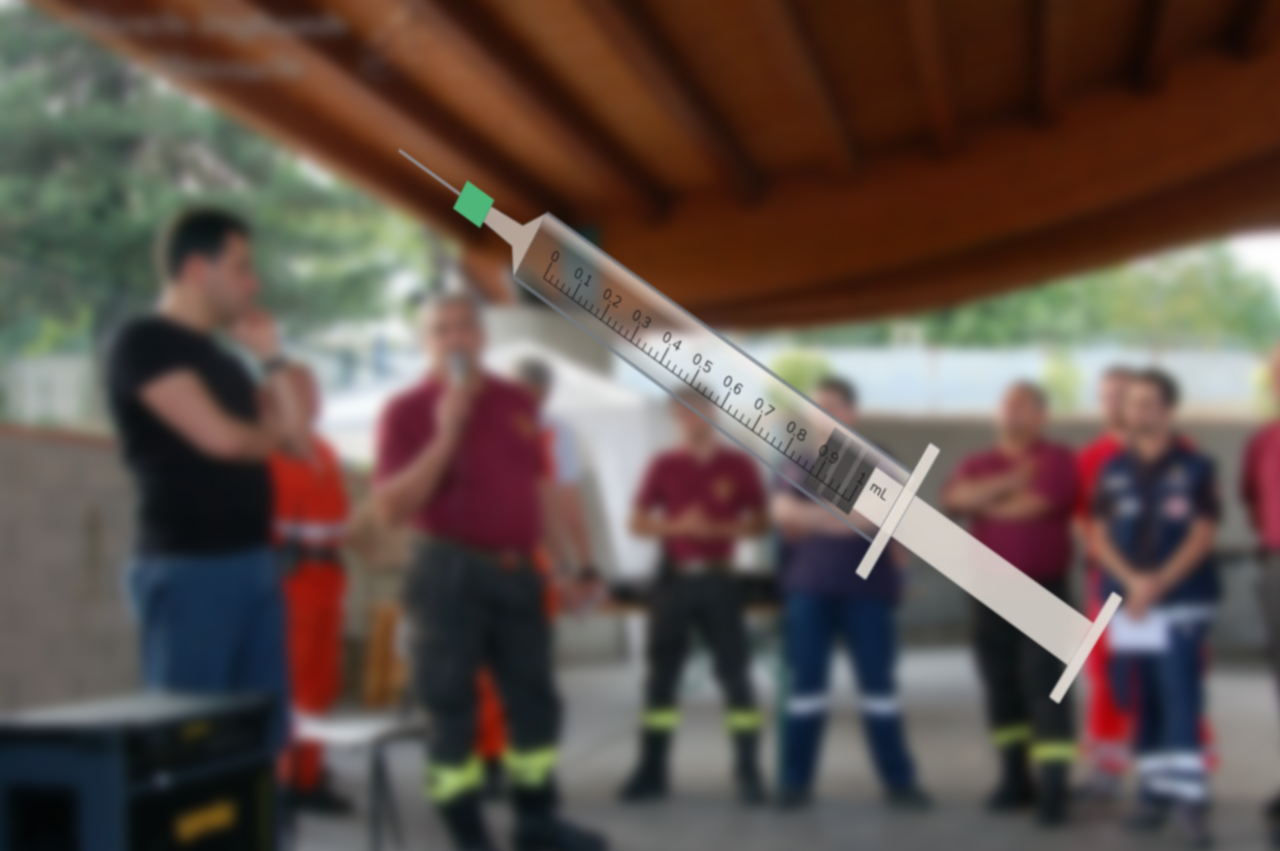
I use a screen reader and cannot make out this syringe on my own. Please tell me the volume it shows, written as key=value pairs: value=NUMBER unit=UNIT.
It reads value=0.88 unit=mL
